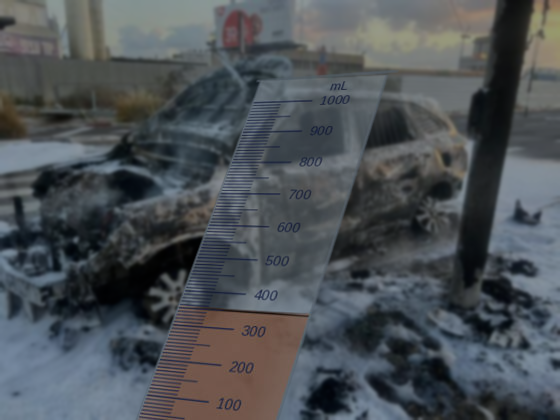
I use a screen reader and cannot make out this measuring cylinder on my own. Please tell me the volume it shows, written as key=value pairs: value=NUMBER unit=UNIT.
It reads value=350 unit=mL
